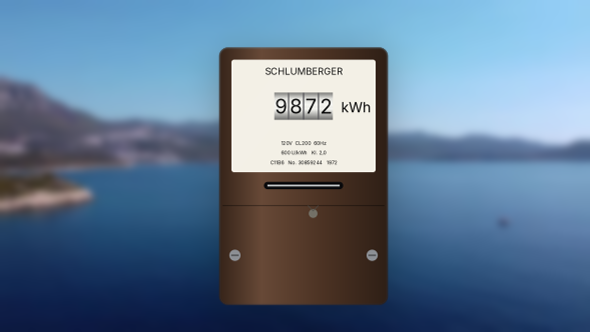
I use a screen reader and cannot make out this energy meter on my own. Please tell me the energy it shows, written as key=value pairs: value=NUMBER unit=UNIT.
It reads value=9872 unit=kWh
